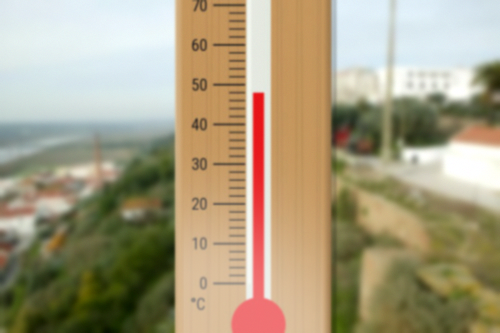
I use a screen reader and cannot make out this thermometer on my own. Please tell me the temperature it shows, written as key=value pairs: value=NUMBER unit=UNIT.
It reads value=48 unit=°C
